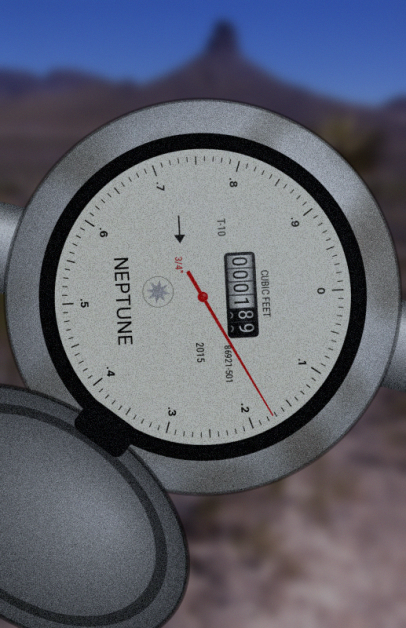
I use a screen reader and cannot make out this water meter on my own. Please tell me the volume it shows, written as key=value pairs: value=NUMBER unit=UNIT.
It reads value=189.17 unit=ft³
